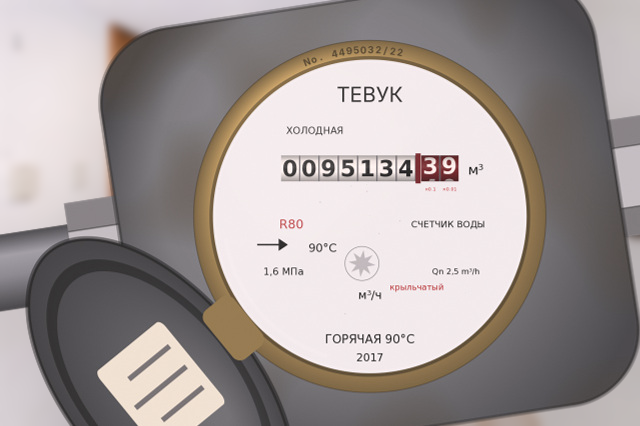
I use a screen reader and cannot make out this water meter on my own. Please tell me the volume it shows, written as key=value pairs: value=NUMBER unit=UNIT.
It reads value=95134.39 unit=m³
